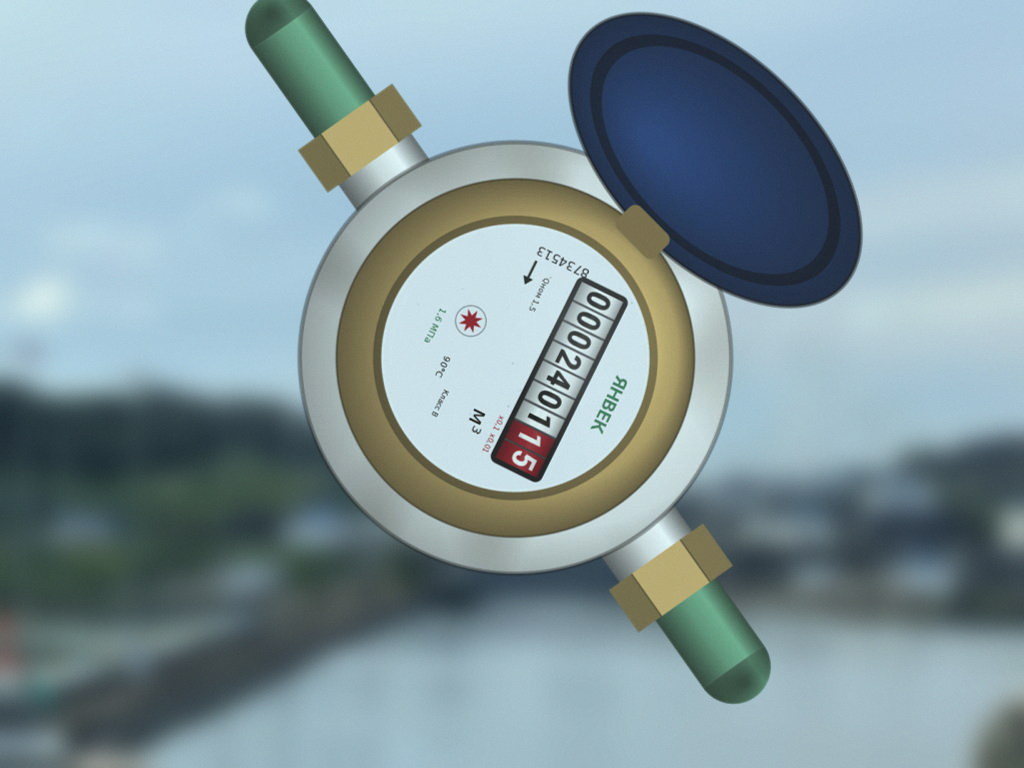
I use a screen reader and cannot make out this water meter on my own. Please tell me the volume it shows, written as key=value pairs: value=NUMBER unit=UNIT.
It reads value=2401.15 unit=m³
